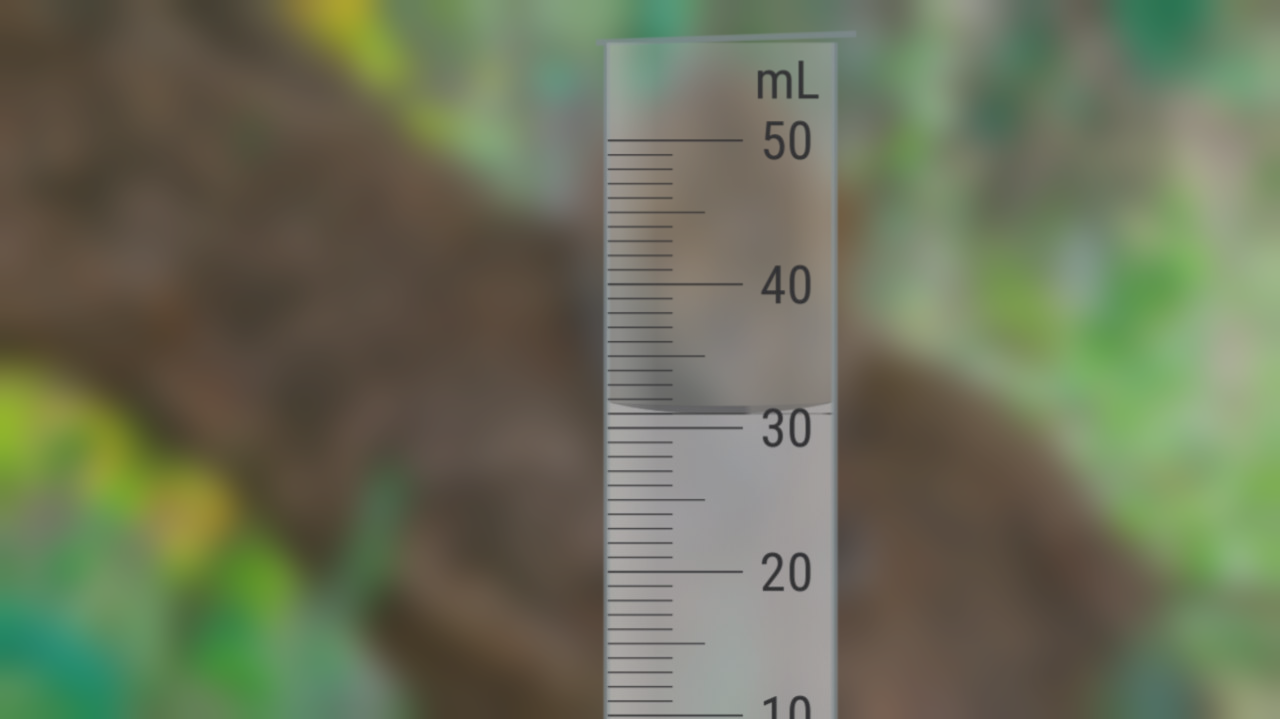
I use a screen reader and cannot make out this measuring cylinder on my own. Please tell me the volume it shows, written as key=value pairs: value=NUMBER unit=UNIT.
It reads value=31 unit=mL
